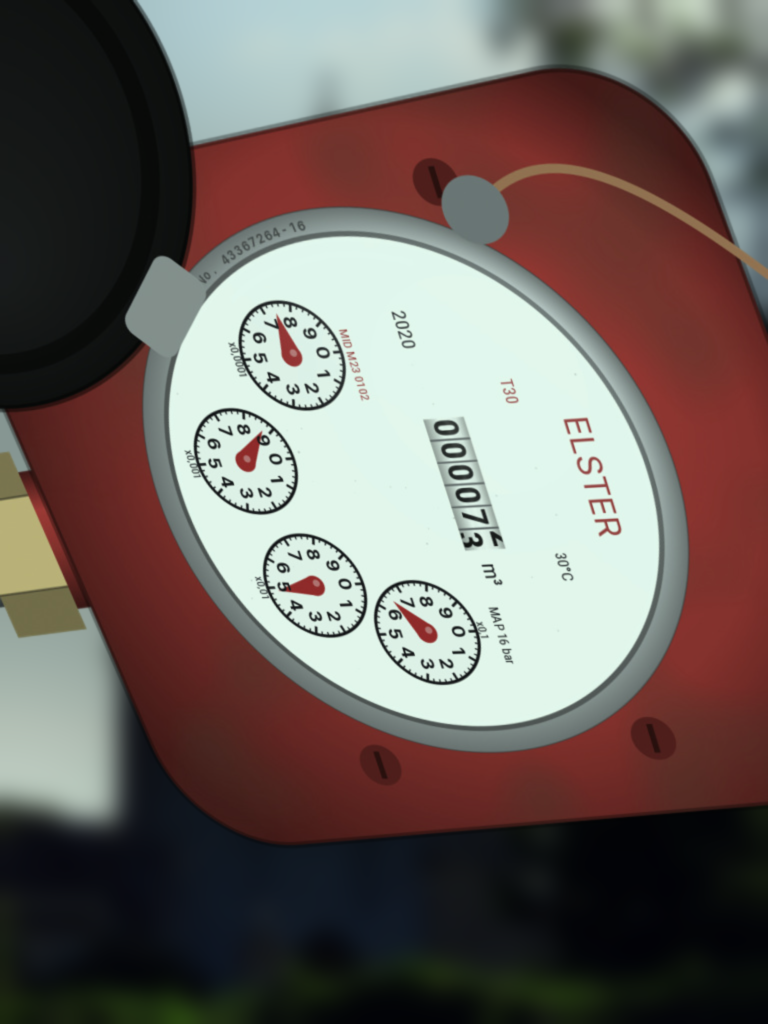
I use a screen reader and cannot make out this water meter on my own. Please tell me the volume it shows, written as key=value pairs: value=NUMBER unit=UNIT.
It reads value=72.6487 unit=m³
